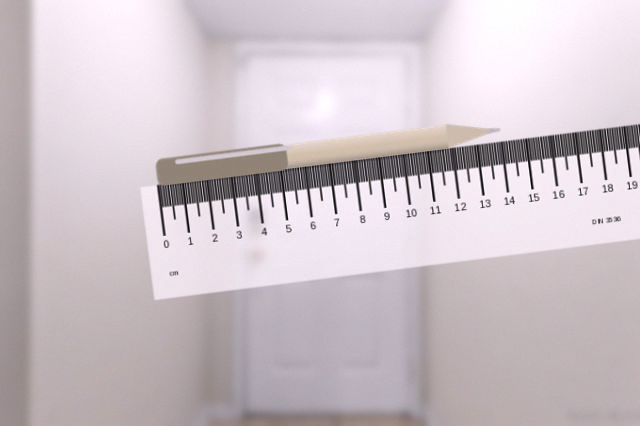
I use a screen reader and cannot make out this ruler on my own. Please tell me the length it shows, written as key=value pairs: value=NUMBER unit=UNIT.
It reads value=14 unit=cm
